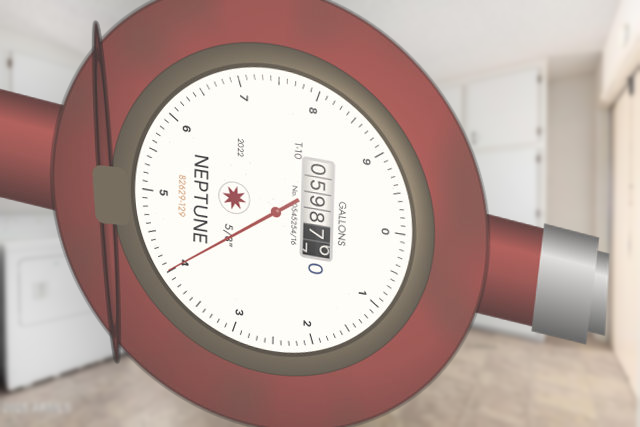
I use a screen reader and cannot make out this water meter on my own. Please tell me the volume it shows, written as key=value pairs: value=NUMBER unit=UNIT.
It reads value=598764.0 unit=gal
